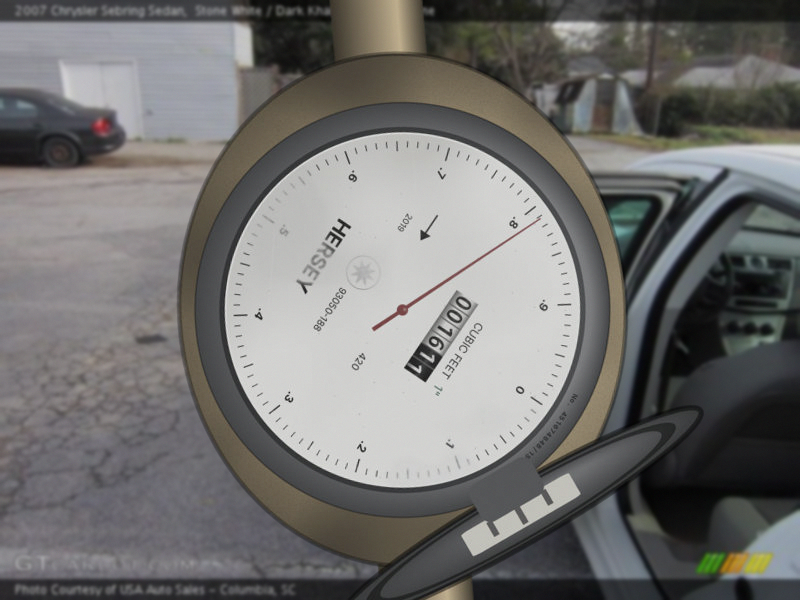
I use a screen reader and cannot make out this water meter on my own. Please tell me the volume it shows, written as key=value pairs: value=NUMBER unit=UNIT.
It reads value=1610.81 unit=ft³
